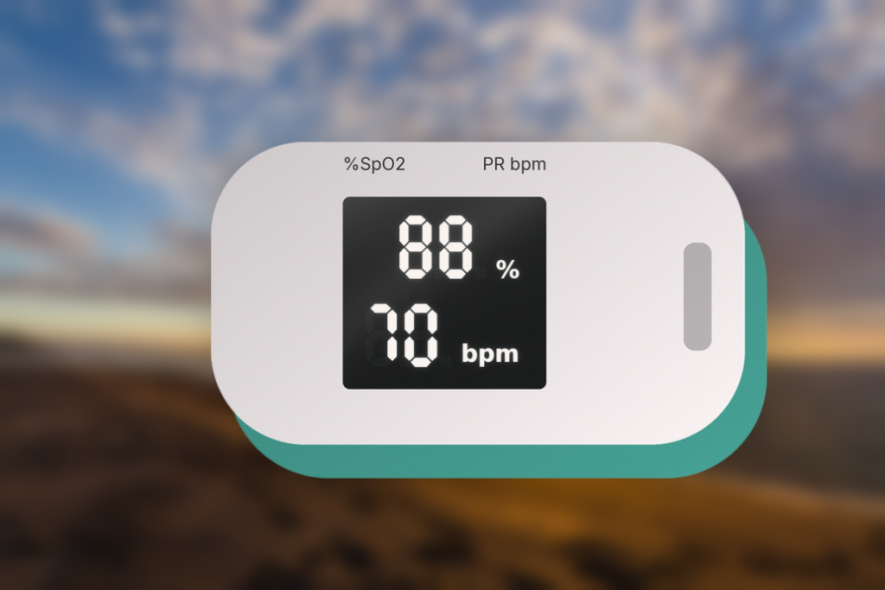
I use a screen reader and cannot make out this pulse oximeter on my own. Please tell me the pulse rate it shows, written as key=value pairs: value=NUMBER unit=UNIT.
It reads value=70 unit=bpm
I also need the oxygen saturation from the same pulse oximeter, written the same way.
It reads value=88 unit=%
